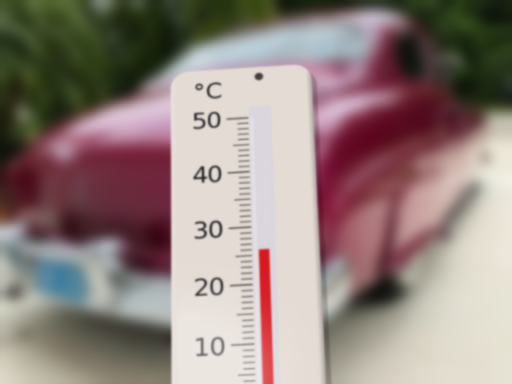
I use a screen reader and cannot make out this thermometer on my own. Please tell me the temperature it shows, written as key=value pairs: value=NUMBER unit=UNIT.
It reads value=26 unit=°C
